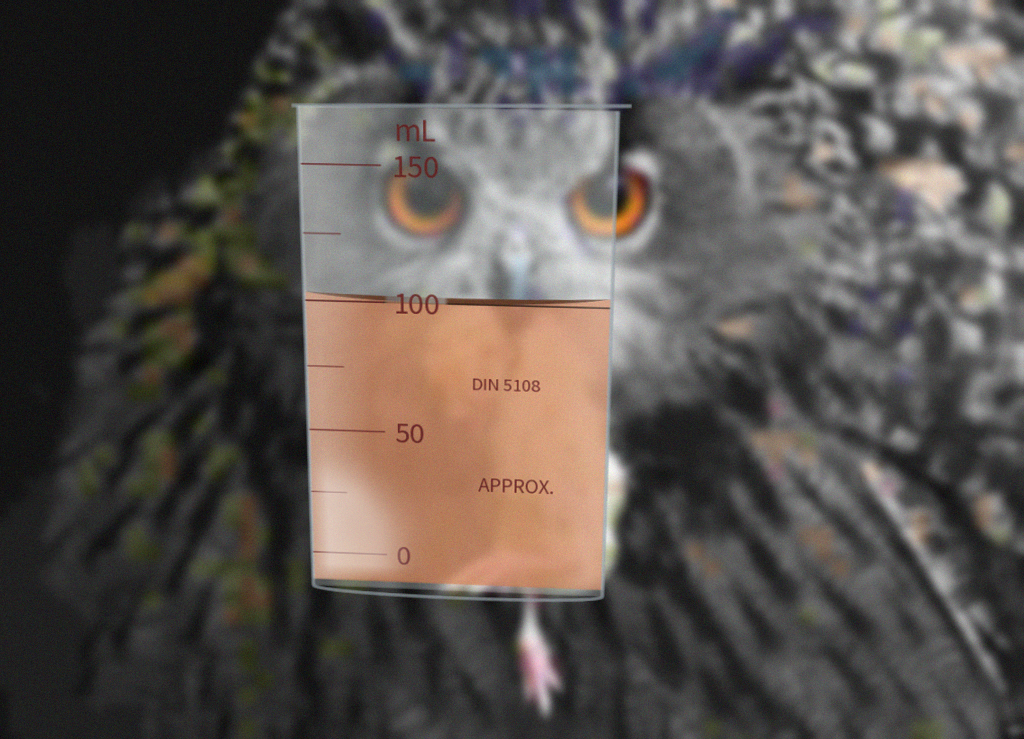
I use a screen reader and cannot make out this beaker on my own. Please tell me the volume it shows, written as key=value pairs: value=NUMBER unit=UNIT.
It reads value=100 unit=mL
